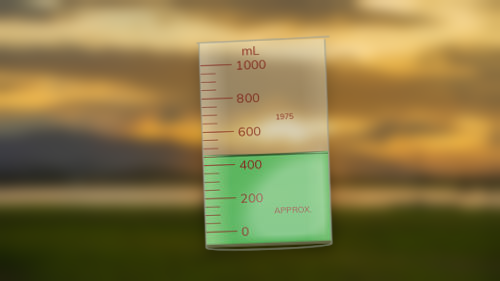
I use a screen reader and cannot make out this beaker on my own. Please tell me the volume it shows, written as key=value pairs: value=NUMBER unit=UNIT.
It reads value=450 unit=mL
